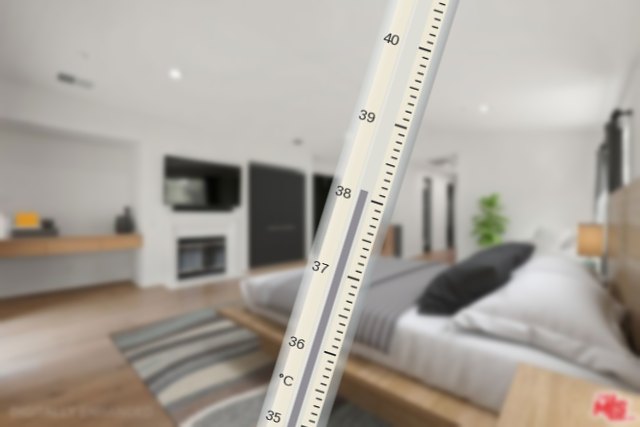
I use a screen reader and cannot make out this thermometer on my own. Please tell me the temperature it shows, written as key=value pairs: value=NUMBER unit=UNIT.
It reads value=38.1 unit=°C
